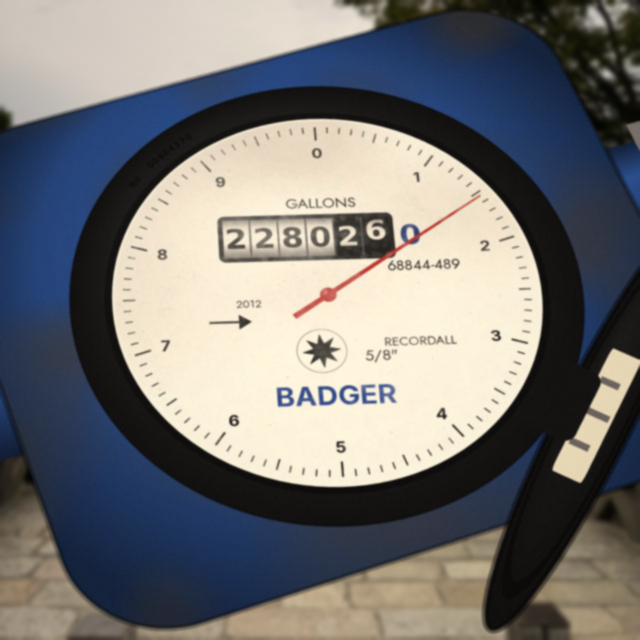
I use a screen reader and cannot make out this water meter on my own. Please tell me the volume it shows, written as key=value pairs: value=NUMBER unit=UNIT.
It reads value=2280261.5 unit=gal
